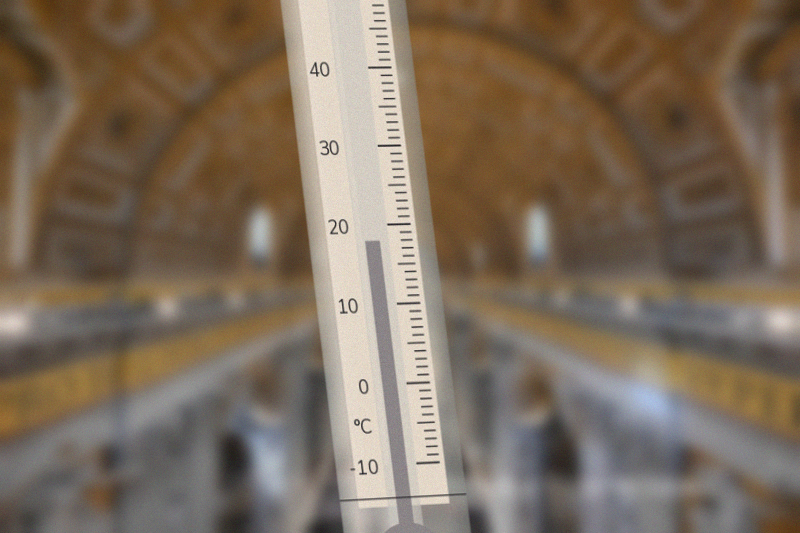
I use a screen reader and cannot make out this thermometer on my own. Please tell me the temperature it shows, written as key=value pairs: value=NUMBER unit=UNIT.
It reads value=18 unit=°C
